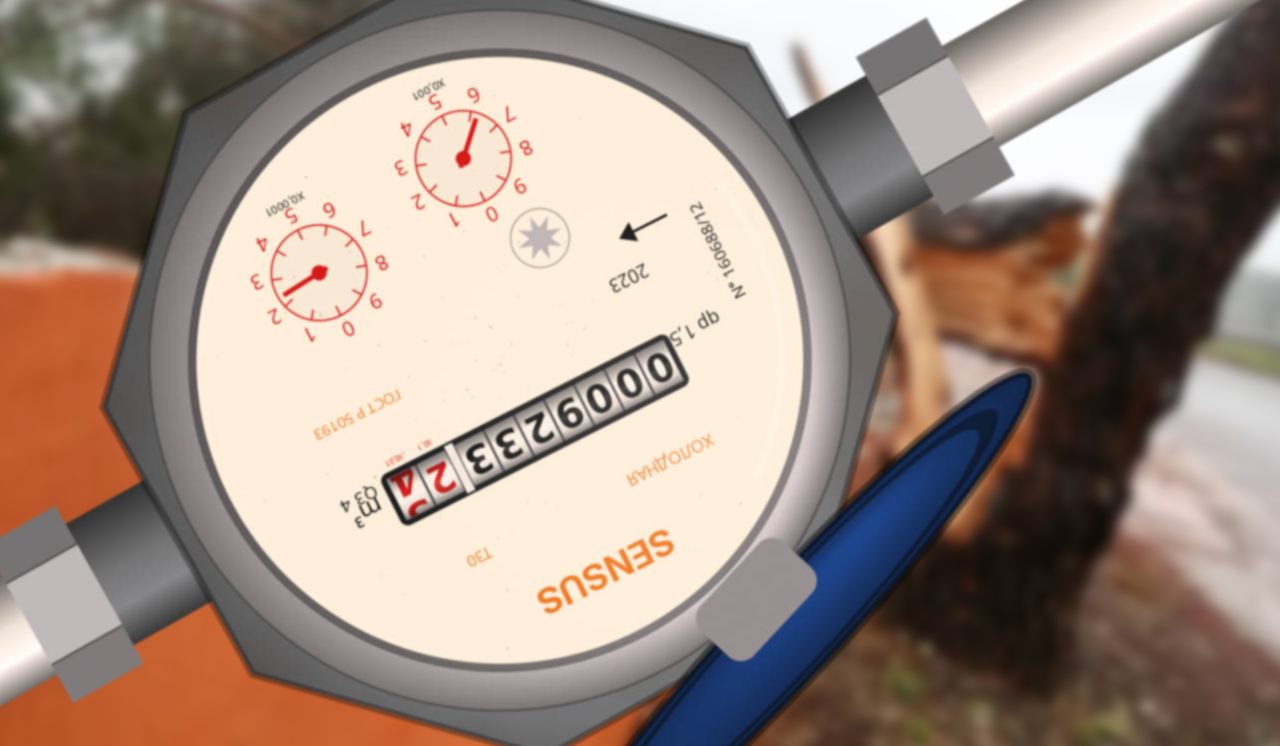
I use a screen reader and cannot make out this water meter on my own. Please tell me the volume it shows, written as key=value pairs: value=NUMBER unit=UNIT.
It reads value=9233.2362 unit=m³
